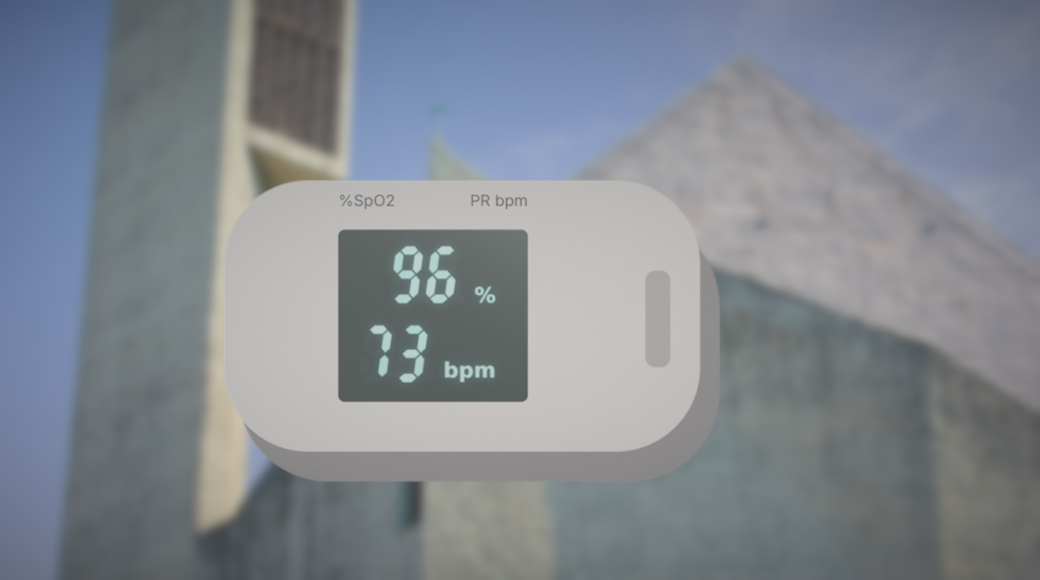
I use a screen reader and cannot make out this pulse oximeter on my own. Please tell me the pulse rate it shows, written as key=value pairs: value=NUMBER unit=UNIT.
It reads value=73 unit=bpm
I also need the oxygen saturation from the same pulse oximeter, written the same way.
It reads value=96 unit=%
